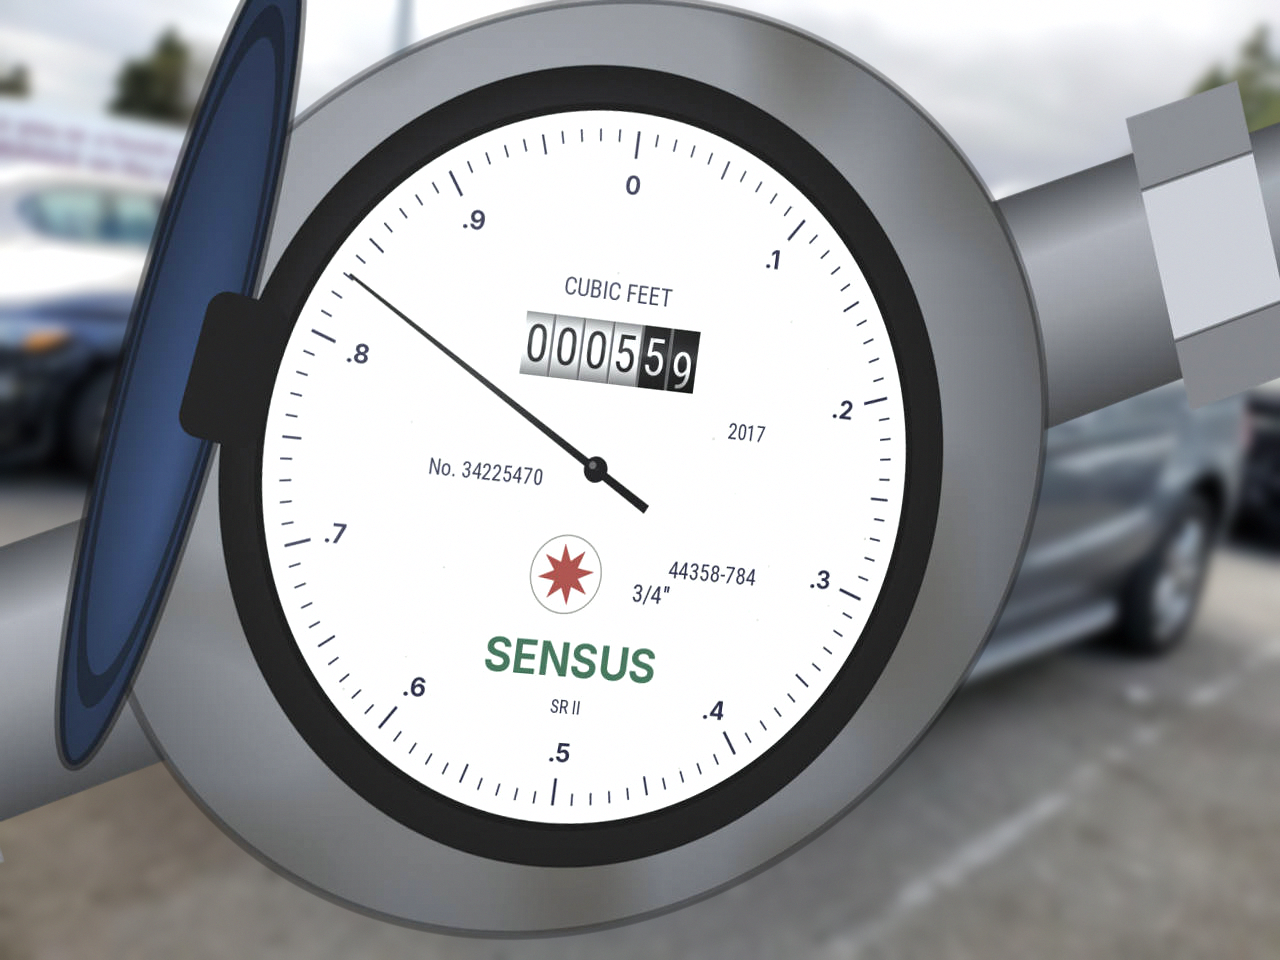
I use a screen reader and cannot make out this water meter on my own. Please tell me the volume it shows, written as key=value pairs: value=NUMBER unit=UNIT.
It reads value=558.83 unit=ft³
